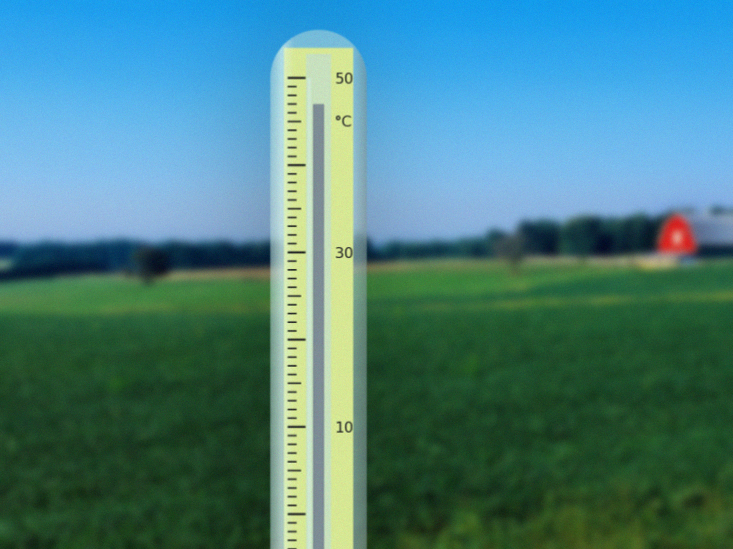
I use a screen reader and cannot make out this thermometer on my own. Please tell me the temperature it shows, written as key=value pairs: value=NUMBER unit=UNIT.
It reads value=47 unit=°C
